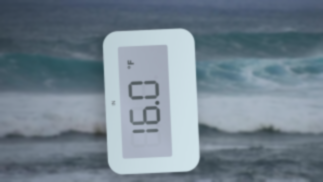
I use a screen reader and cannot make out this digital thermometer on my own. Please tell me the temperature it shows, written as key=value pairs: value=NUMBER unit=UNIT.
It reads value=16.0 unit=°F
